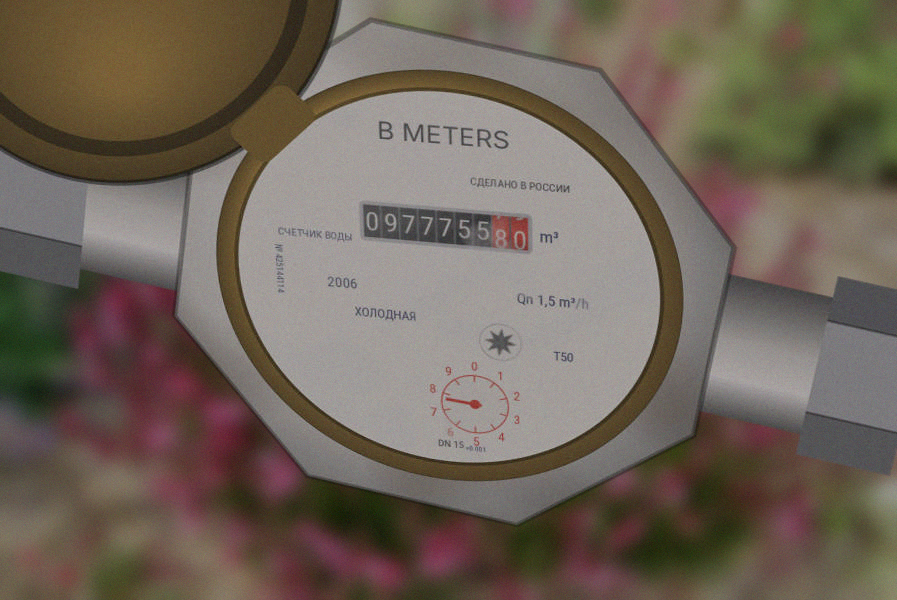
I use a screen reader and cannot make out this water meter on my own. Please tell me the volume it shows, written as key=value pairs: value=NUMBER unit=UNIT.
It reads value=977755.797 unit=m³
